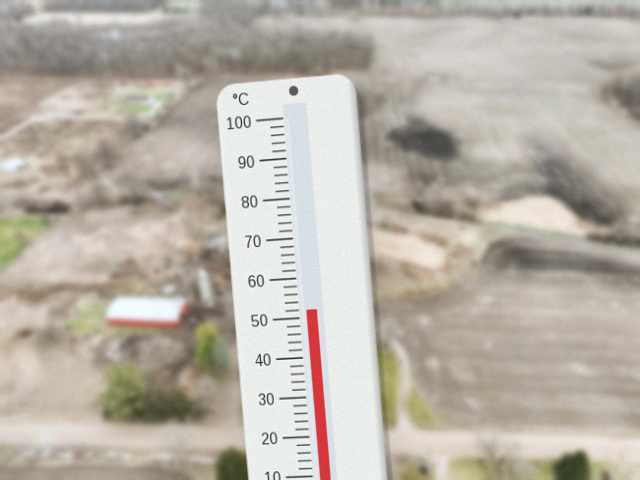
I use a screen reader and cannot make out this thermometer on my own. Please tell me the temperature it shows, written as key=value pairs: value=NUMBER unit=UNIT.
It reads value=52 unit=°C
